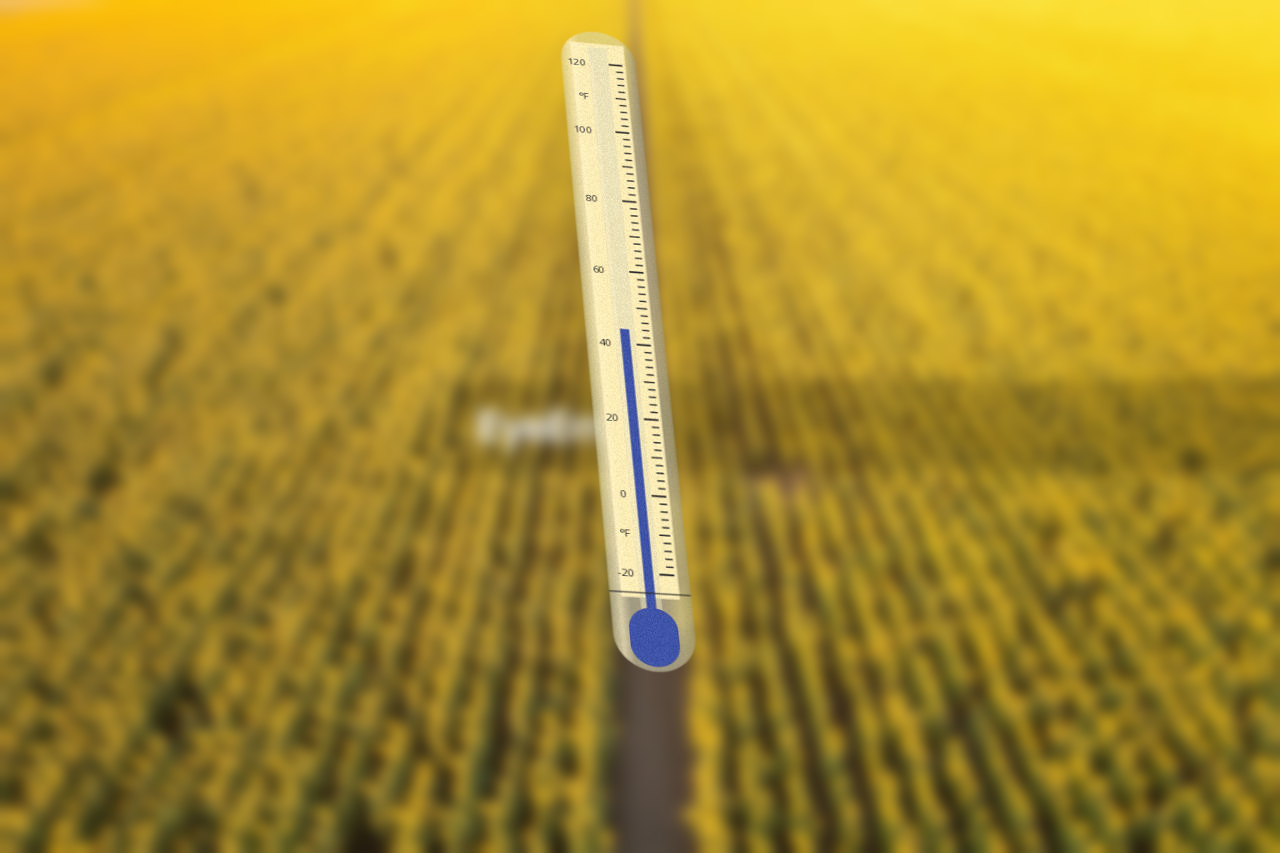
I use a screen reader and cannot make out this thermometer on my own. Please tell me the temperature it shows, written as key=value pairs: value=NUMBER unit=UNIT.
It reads value=44 unit=°F
